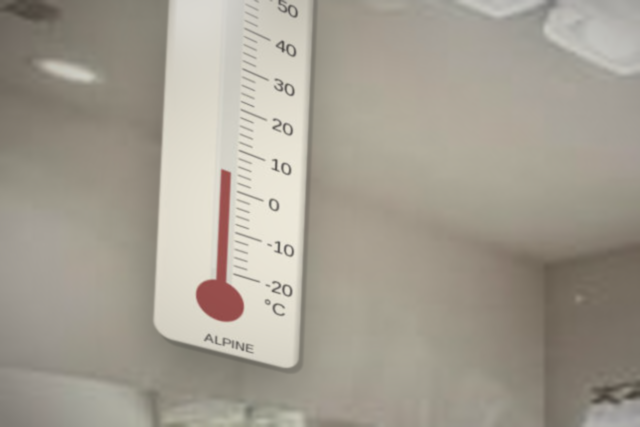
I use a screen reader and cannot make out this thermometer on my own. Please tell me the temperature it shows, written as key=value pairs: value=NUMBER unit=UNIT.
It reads value=4 unit=°C
